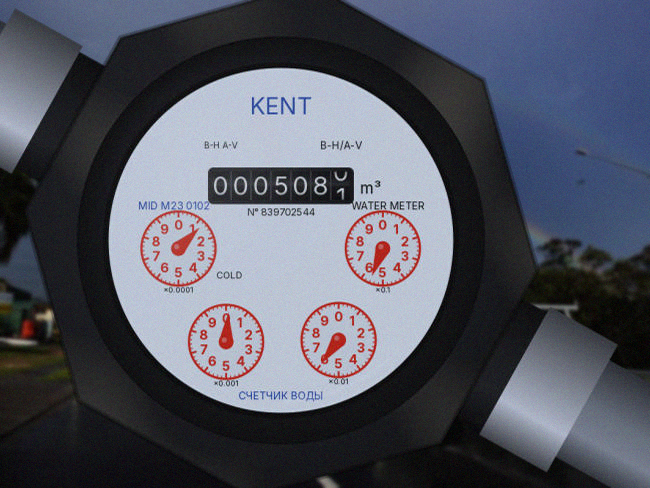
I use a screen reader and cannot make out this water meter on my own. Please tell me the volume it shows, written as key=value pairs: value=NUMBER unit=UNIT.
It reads value=5080.5601 unit=m³
